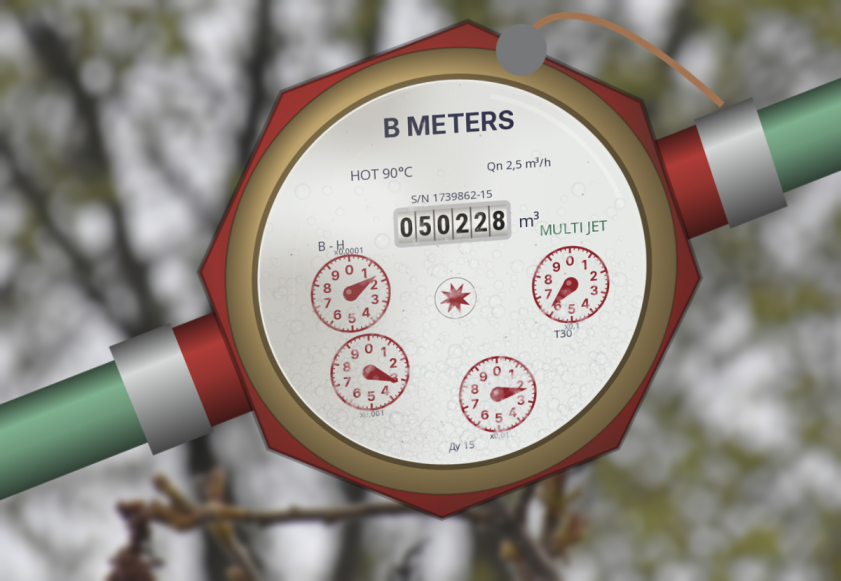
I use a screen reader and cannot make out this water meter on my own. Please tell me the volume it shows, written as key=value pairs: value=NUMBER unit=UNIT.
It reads value=50228.6231 unit=m³
